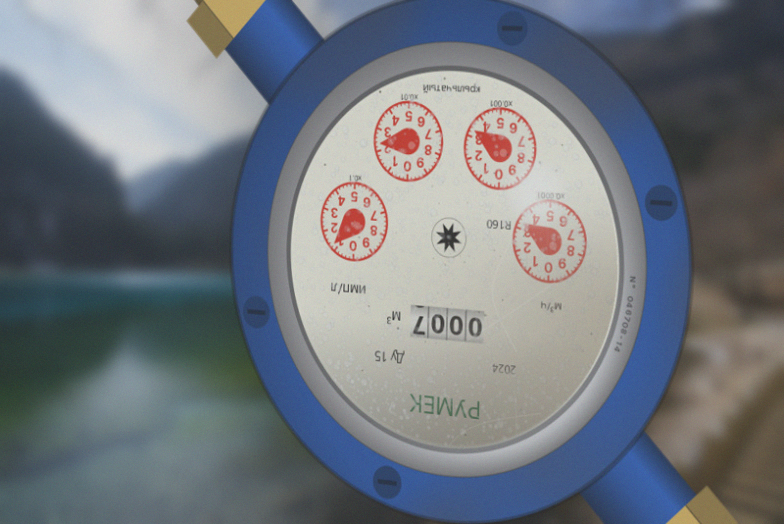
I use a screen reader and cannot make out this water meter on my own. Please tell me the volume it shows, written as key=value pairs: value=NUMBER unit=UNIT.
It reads value=7.1233 unit=m³
